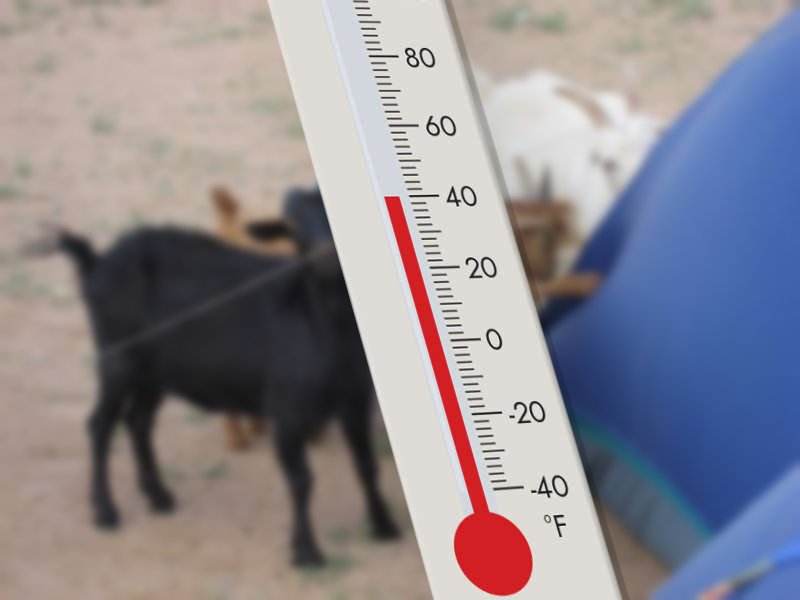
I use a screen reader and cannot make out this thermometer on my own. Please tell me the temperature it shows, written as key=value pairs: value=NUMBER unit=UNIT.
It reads value=40 unit=°F
